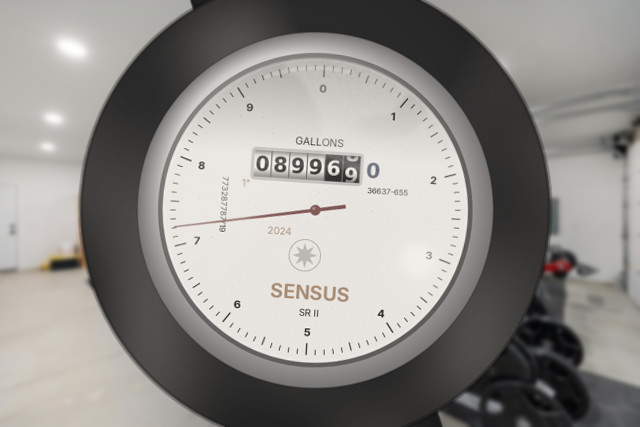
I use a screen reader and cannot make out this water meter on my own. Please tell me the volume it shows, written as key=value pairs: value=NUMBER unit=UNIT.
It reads value=899687.2 unit=gal
